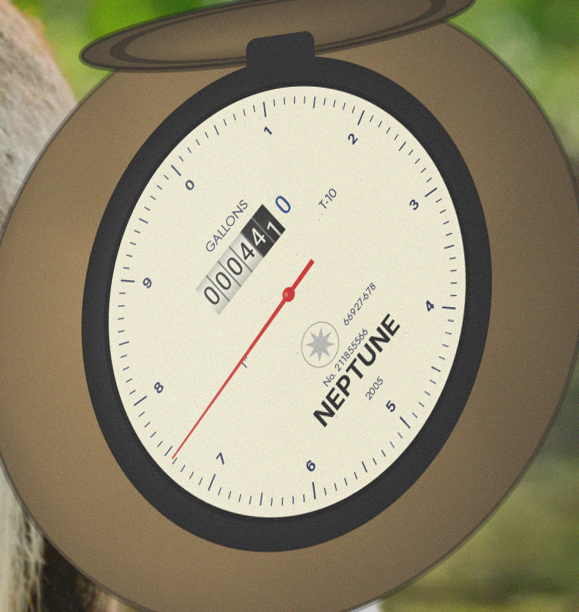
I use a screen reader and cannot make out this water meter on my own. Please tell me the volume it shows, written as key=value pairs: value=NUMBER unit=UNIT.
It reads value=4407.4 unit=gal
